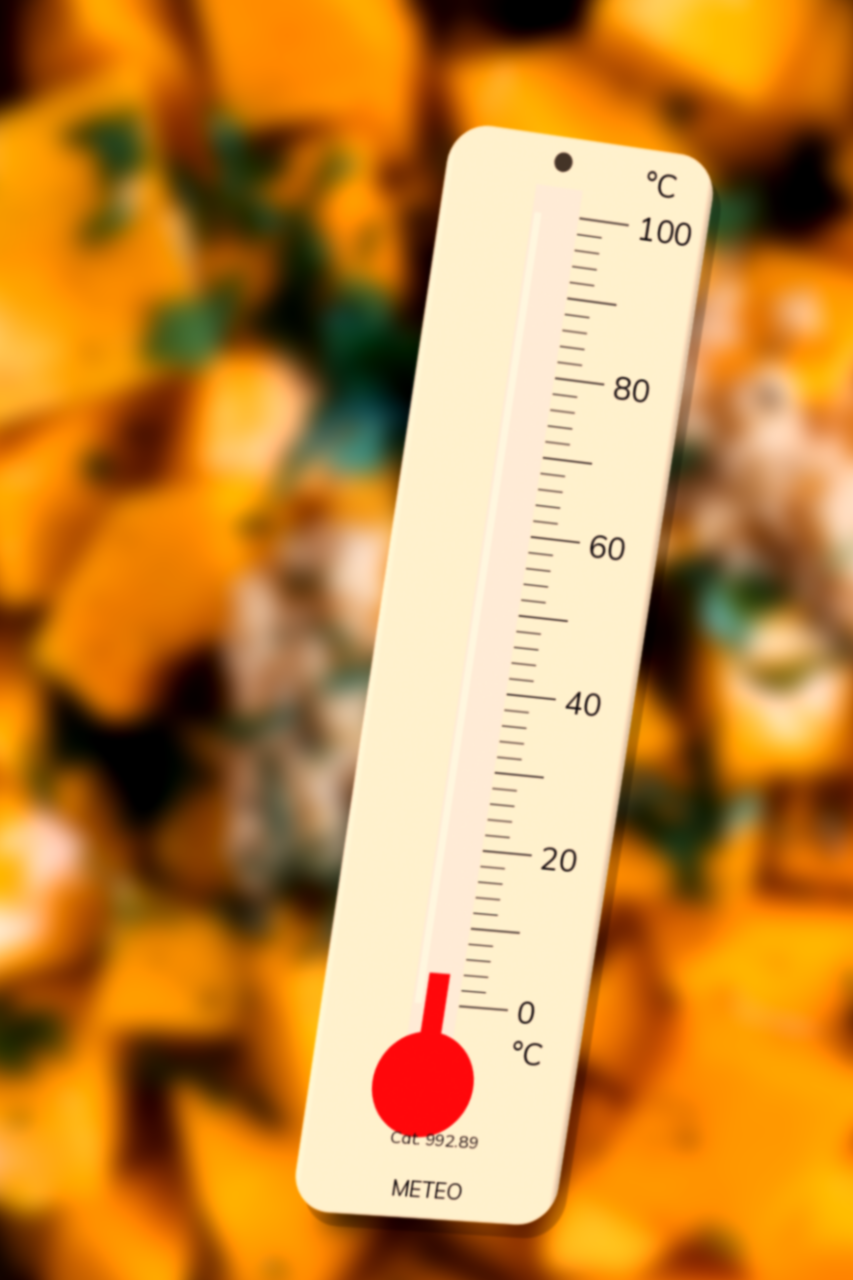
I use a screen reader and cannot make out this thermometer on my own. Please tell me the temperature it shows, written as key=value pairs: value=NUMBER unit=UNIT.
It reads value=4 unit=°C
